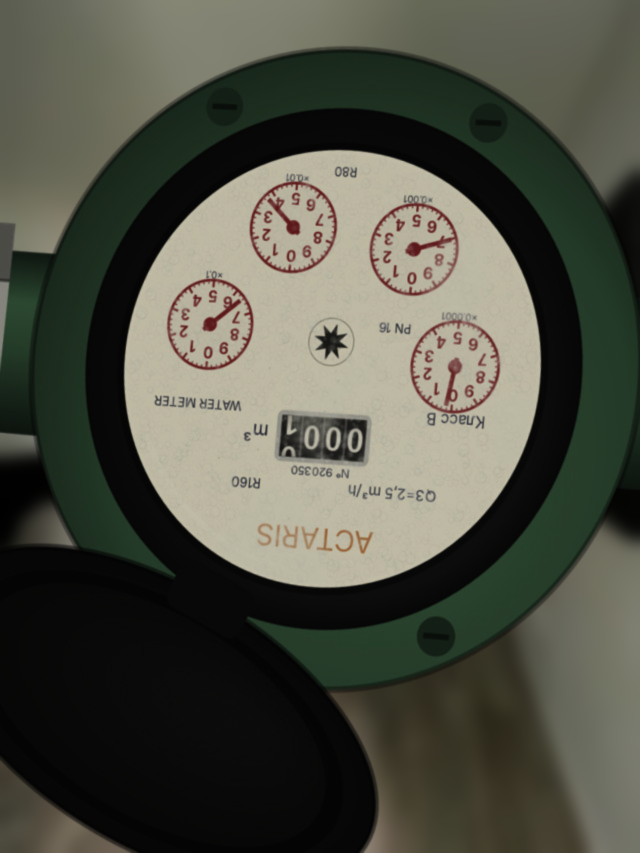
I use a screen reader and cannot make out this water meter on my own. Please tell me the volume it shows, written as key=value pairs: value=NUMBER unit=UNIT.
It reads value=0.6370 unit=m³
